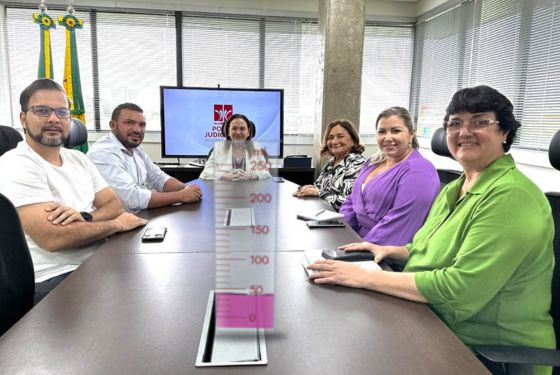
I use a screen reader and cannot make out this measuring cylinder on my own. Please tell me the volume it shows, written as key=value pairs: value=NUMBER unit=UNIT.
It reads value=40 unit=mL
